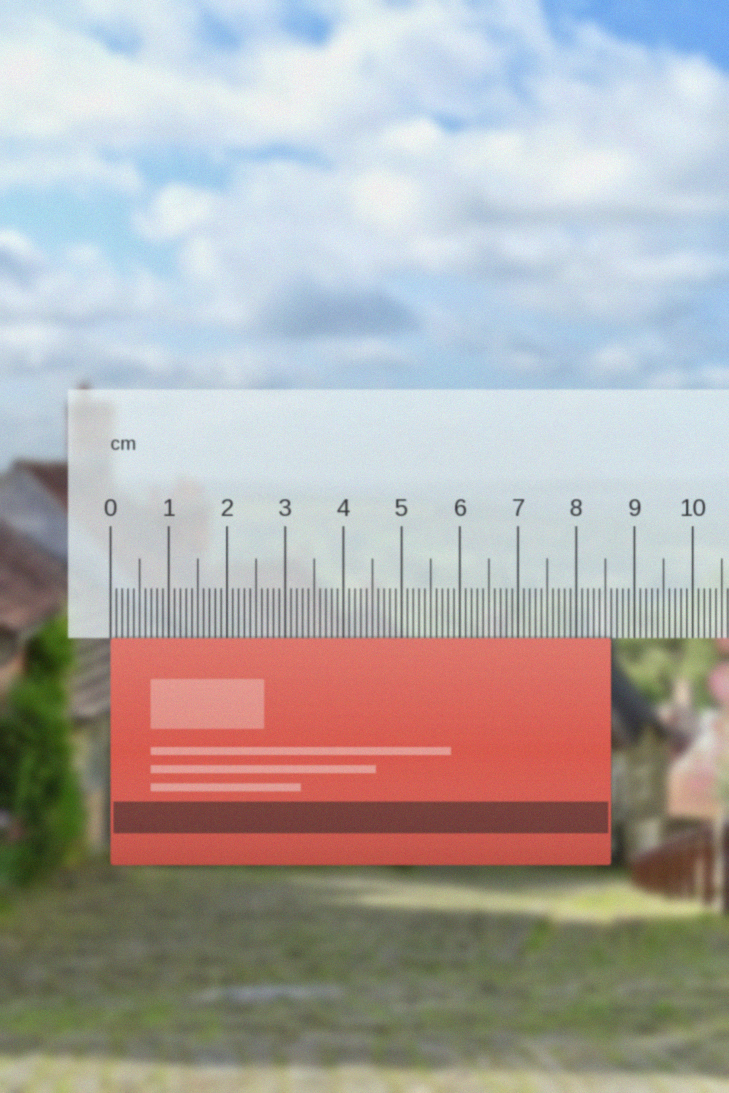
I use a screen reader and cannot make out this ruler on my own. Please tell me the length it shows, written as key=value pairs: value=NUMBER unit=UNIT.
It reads value=8.6 unit=cm
